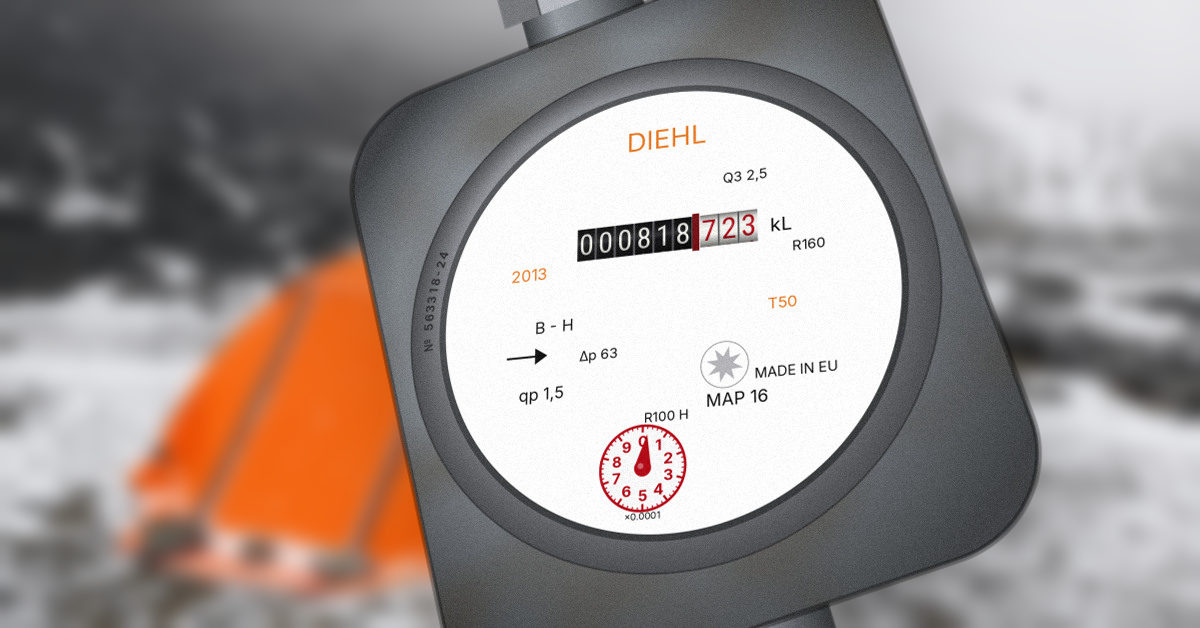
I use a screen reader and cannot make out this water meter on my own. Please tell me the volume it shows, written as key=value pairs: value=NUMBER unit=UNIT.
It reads value=818.7230 unit=kL
